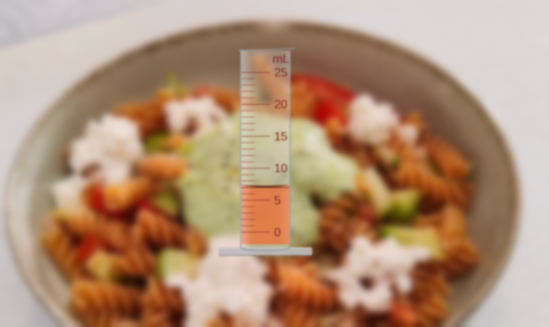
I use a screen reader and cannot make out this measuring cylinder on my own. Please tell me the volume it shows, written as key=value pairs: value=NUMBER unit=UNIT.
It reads value=7 unit=mL
